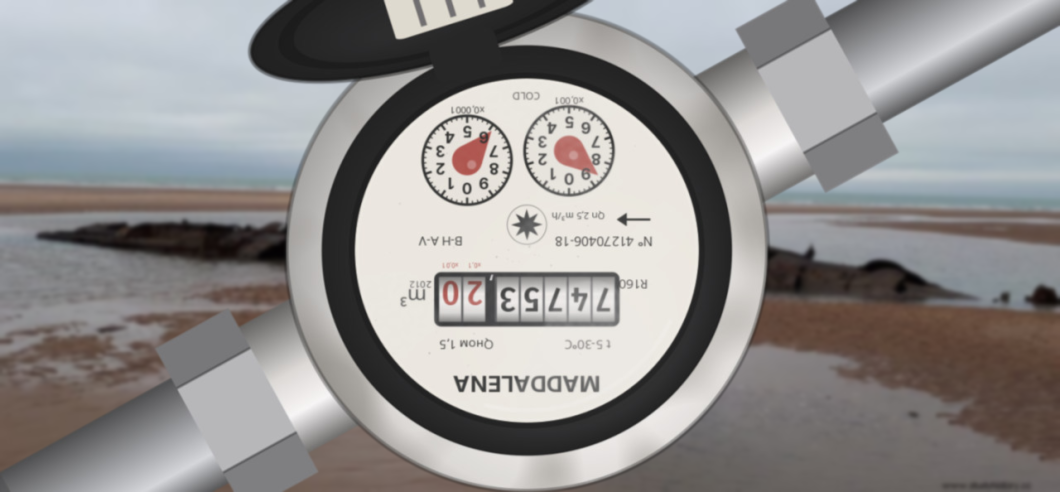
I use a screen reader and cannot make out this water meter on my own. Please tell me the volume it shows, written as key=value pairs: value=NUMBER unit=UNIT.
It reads value=74753.1986 unit=m³
